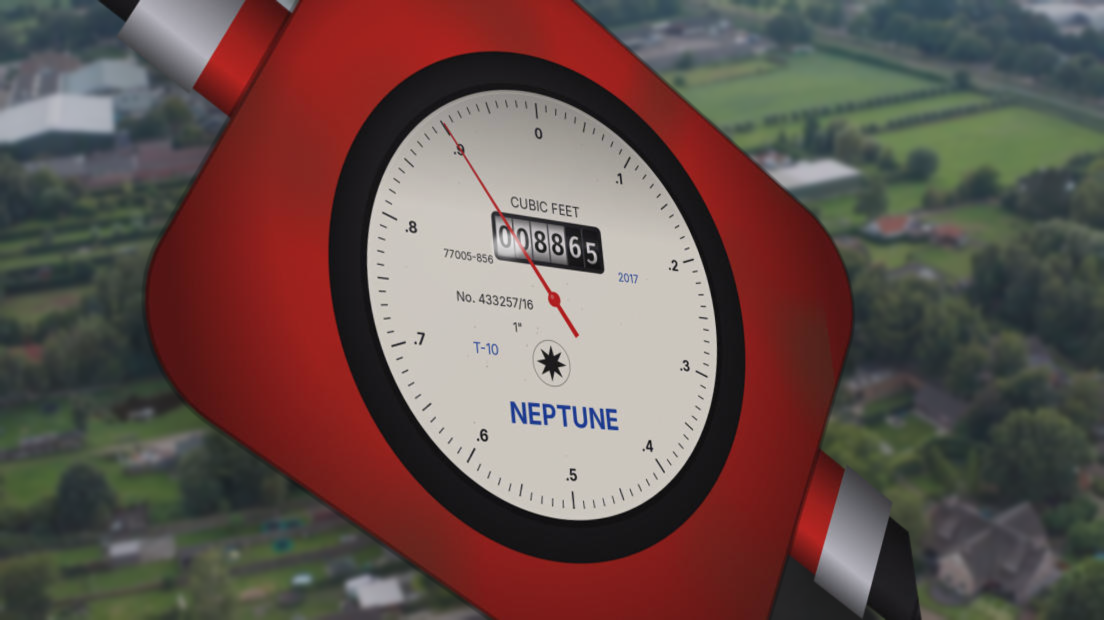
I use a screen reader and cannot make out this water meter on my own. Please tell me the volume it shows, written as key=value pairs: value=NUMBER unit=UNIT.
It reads value=8864.90 unit=ft³
